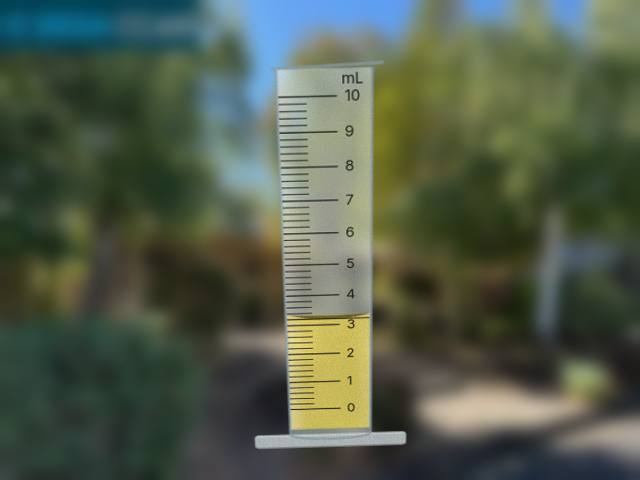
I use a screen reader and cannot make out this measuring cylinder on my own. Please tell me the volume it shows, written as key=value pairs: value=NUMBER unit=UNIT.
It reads value=3.2 unit=mL
